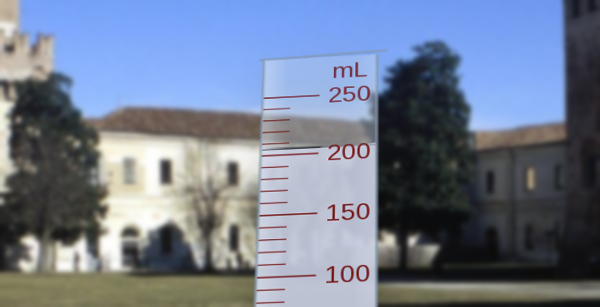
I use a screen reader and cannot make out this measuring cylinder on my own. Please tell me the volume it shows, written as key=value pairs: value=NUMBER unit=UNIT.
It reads value=205 unit=mL
